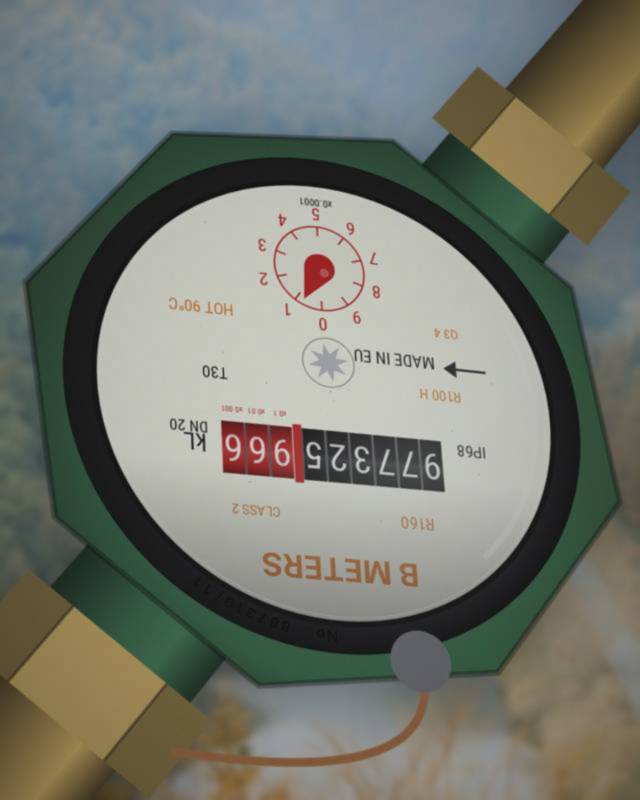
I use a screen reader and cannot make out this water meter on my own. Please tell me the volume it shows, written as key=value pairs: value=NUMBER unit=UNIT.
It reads value=977325.9660 unit=kL
